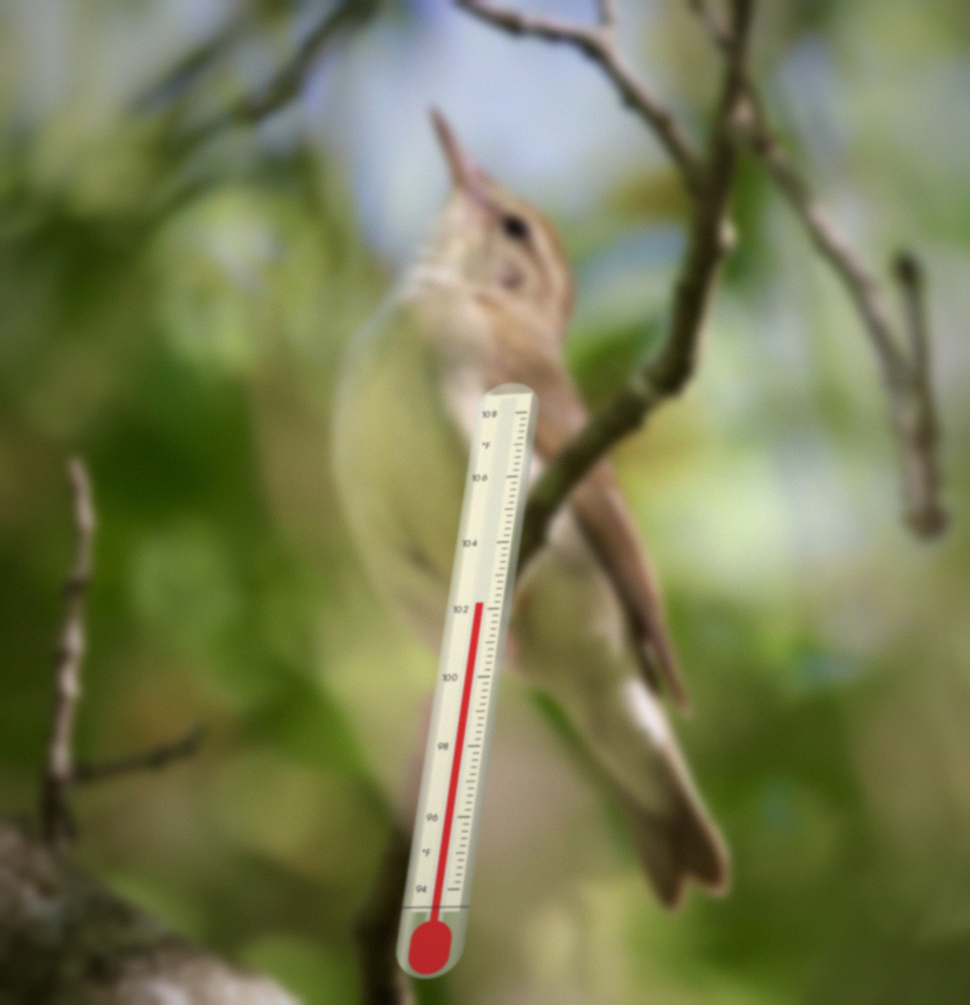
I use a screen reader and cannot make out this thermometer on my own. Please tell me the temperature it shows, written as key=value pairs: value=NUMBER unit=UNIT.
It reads value=102.2 unit=°F
